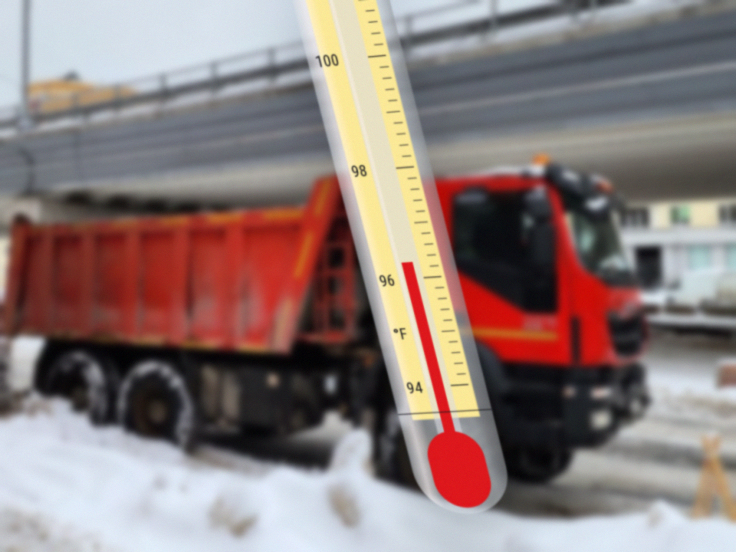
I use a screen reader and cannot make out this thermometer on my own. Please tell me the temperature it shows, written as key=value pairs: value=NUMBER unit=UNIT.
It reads value=96.3 unit=°F
